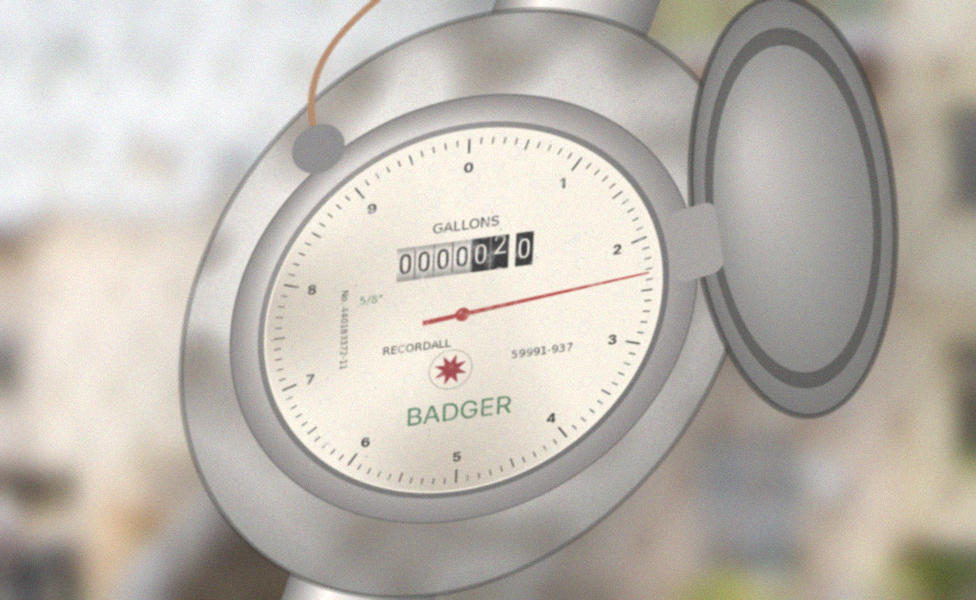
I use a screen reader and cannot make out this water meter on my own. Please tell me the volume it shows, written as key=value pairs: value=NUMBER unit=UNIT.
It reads value=22.3 unit=gal
